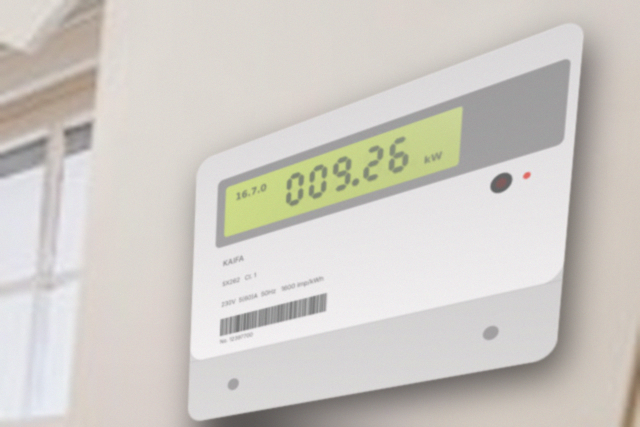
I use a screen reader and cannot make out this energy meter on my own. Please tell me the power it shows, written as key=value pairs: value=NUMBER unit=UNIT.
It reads value=9.26 unit=kW
